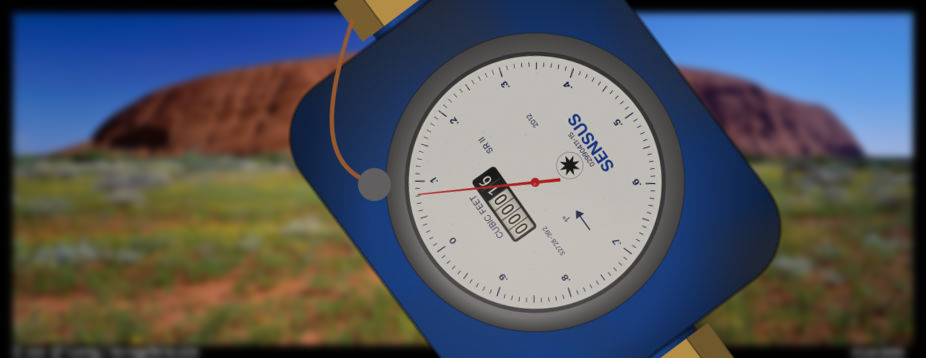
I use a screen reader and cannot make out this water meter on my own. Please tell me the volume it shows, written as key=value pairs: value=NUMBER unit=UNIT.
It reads value=16.08 unit=ft³
